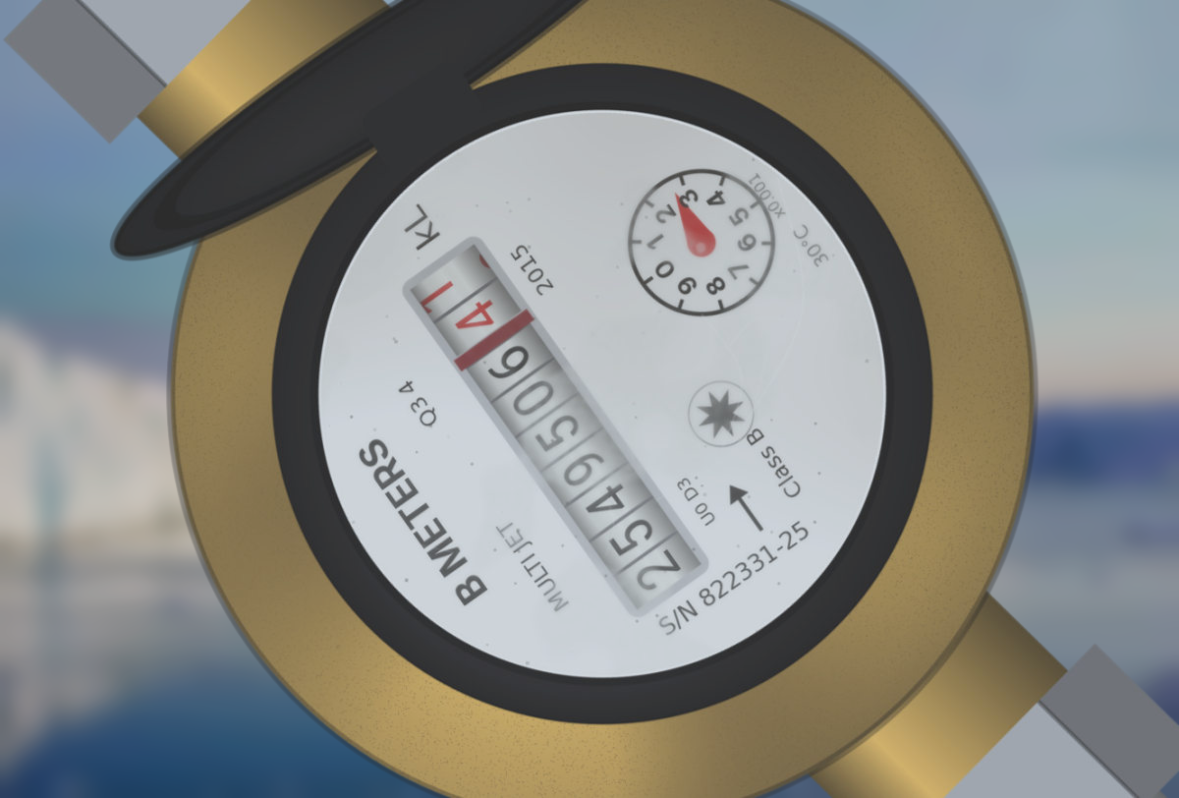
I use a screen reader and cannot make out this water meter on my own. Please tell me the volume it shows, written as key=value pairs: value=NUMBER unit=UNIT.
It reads value=2549506.412 unit=kL
